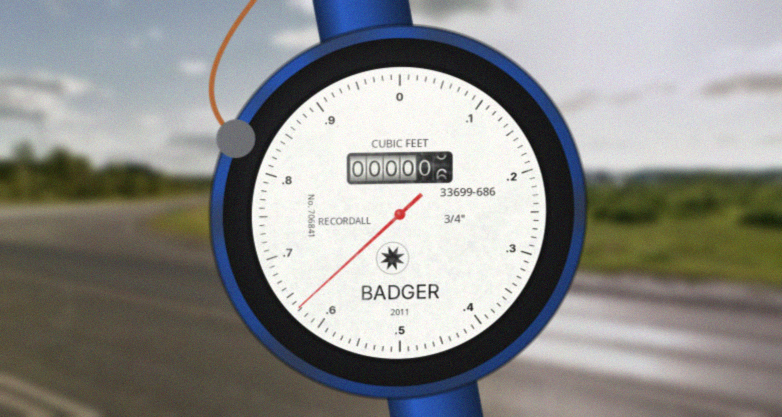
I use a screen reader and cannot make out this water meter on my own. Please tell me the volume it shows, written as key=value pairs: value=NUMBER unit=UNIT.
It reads value=5.63 unit=ft³
